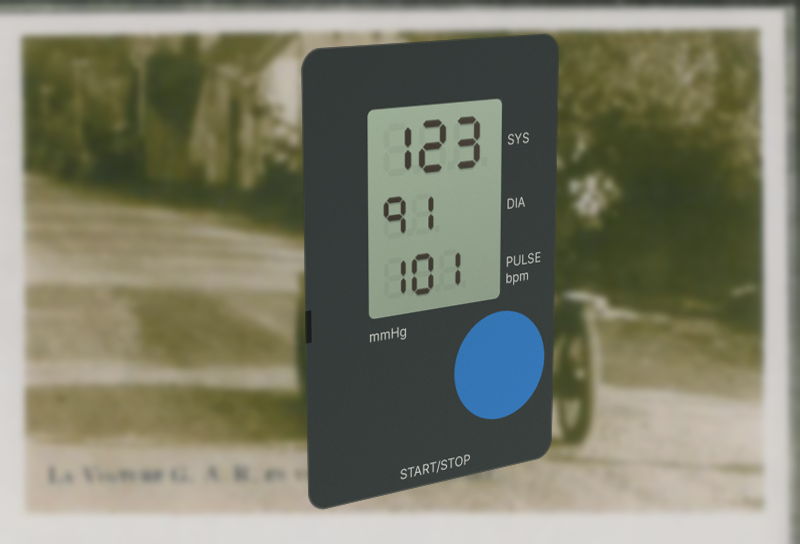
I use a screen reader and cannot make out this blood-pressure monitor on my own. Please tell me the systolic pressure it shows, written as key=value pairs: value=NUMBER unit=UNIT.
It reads value=123 unit=mmHg
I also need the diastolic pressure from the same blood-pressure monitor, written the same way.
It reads value=91 unit=mmHg
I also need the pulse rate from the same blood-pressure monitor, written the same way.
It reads value=101 unit=bpm
